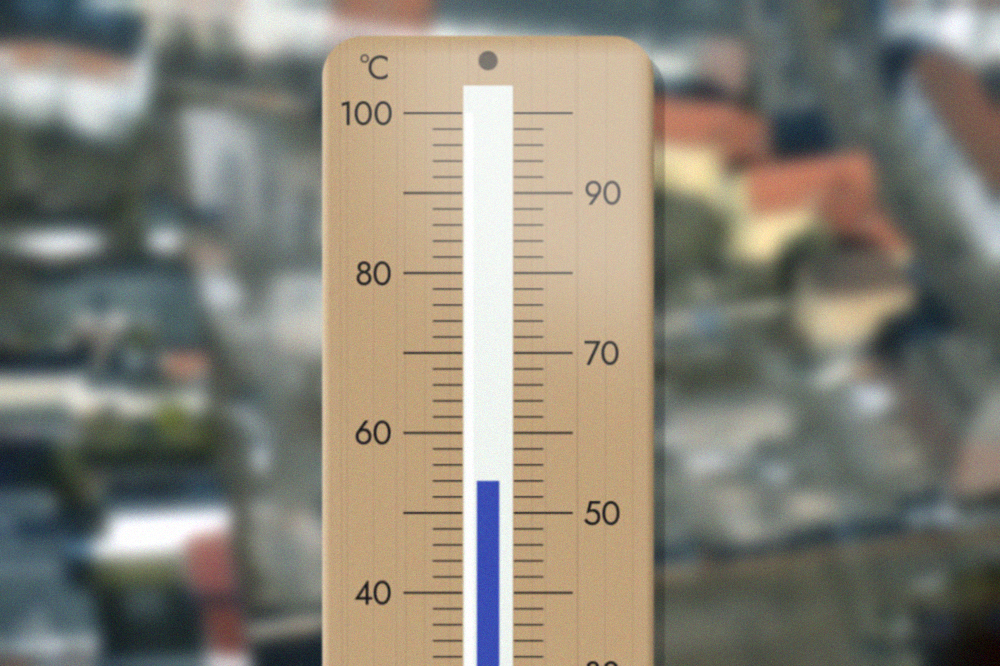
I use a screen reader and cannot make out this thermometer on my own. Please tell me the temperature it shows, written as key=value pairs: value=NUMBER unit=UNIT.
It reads value=54 unit=°C
